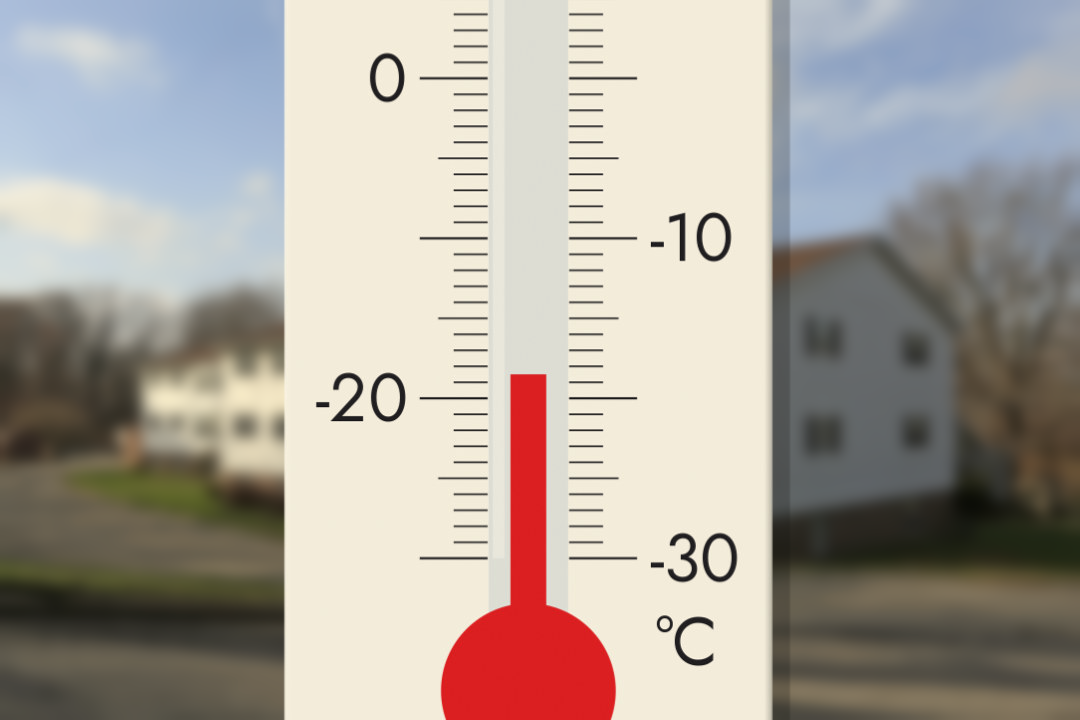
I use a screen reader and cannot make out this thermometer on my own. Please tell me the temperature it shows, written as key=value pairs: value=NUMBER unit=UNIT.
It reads value=-18.5 unit=°C
